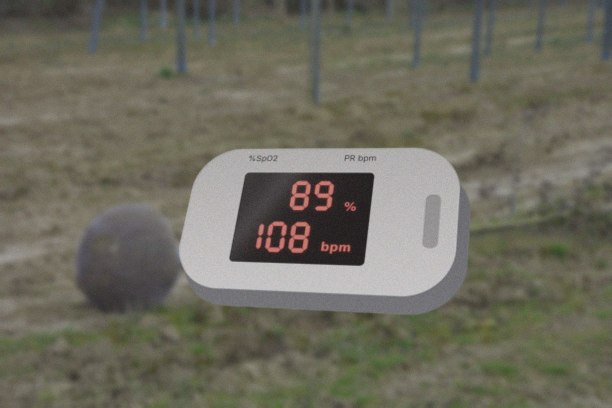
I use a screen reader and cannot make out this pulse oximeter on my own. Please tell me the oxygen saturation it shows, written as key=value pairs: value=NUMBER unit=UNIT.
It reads value=89 unit=%
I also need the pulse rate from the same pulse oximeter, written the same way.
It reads value=108 unit=bpm
